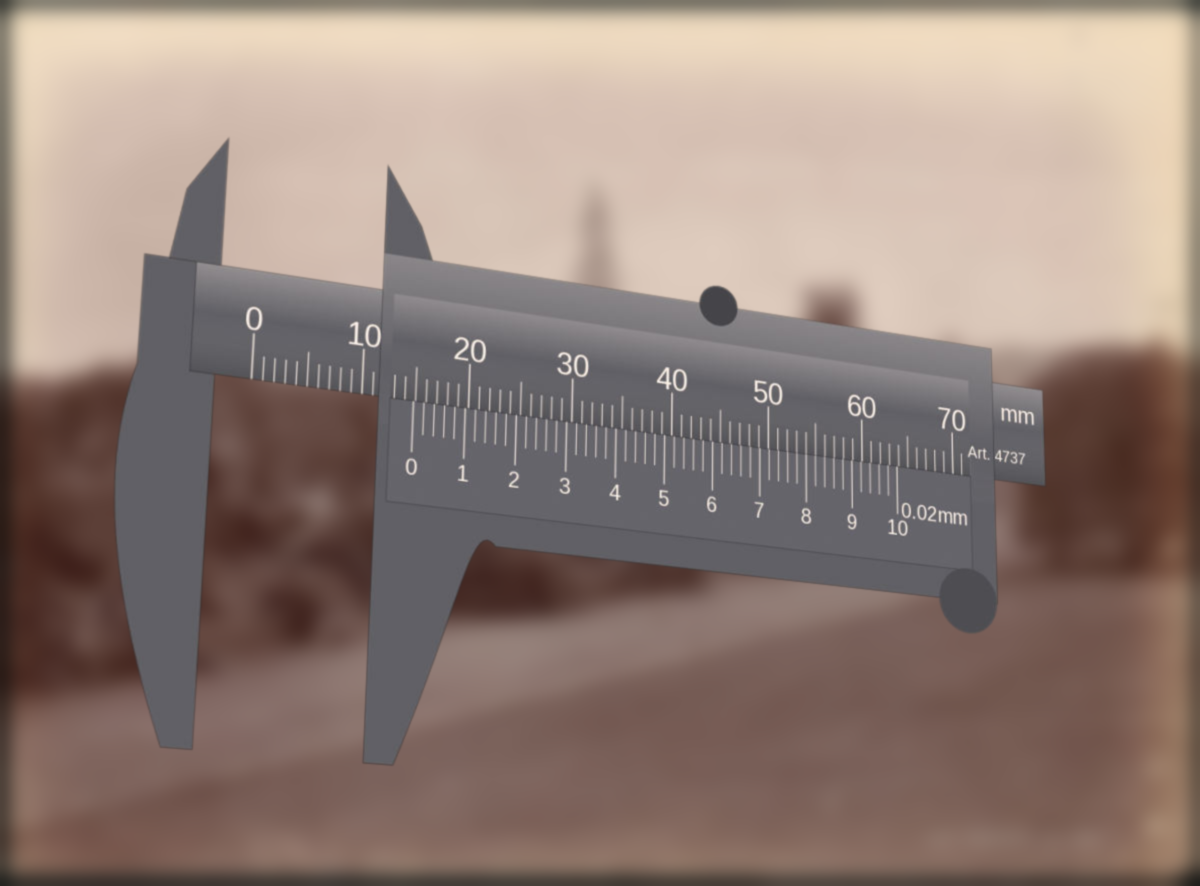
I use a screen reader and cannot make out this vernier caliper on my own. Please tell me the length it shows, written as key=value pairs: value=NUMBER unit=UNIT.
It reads value=14.8 unit=mm
